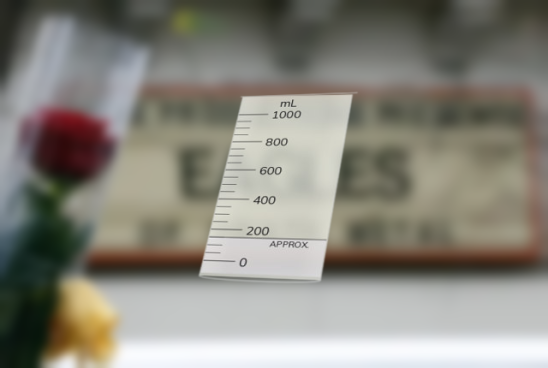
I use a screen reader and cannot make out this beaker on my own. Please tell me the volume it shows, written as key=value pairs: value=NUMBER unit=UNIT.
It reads value=150 unit=mL
